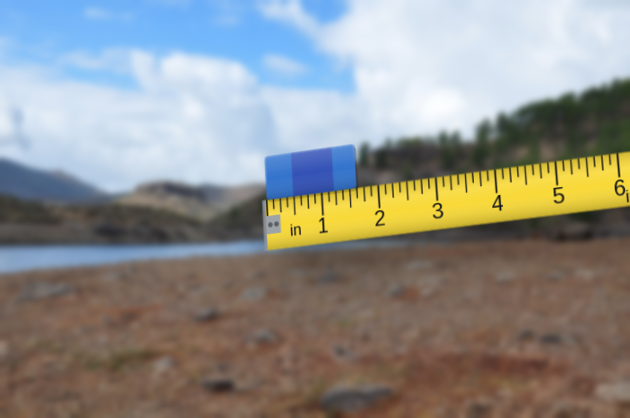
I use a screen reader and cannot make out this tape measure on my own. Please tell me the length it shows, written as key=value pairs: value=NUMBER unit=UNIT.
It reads value=1.625 unit=in
